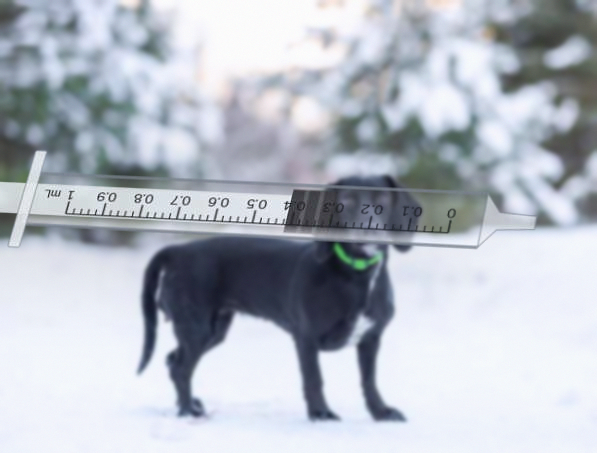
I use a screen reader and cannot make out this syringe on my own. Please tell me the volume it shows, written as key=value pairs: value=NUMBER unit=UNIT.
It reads value=0.3 unit=mL
